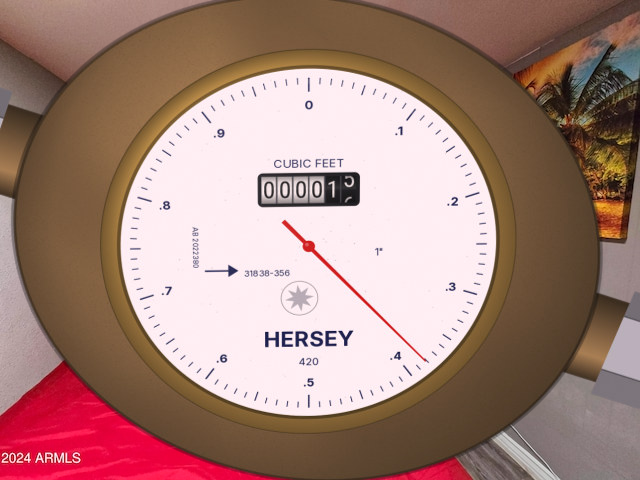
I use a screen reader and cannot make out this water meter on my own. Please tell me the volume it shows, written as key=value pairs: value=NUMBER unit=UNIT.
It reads value=15.38 unit=ft³
